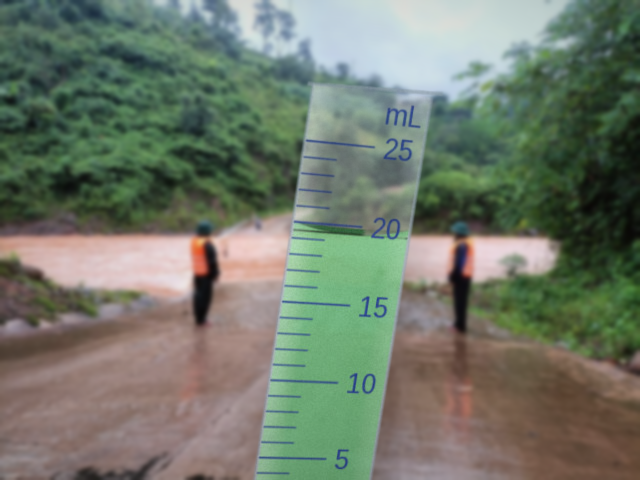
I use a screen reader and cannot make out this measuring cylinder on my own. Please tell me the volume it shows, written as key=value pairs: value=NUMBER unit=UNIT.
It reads value=19.5 unit=mL
